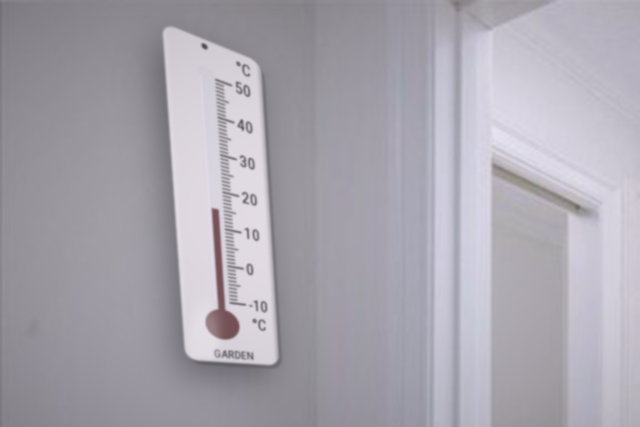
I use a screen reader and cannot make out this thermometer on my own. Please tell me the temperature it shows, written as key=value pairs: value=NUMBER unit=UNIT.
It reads value=15 unit=°C
